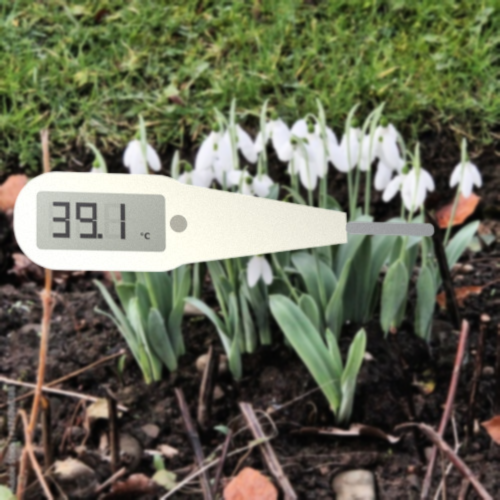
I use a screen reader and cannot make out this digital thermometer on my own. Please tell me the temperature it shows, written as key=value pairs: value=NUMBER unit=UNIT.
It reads value=39.1 unit=°C
